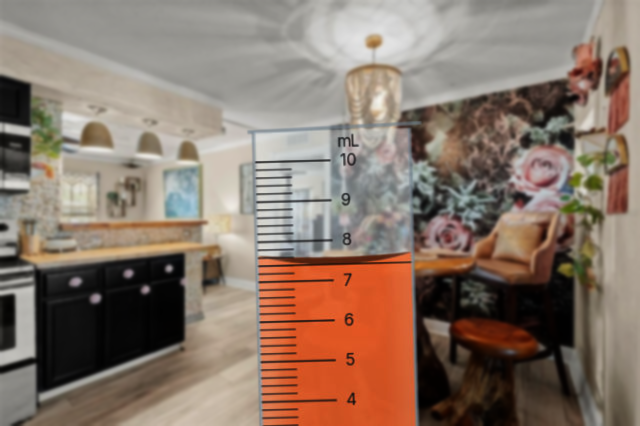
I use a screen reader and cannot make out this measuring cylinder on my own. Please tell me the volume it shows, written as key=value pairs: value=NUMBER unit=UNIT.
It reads value=7.4 unit=mL
